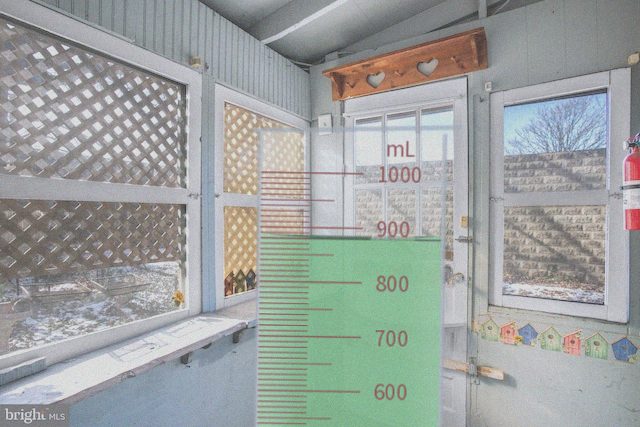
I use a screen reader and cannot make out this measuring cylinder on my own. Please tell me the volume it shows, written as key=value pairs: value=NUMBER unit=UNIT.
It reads value=880 unit=mL
